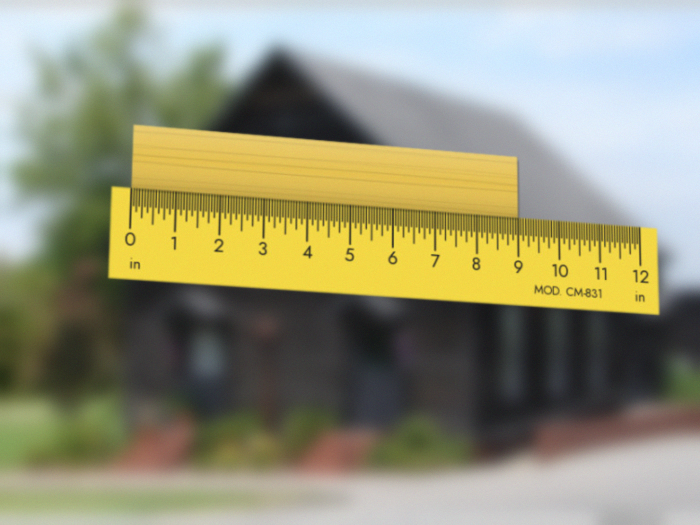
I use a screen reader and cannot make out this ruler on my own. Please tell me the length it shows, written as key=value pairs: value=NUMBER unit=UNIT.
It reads value=9 unit=in
